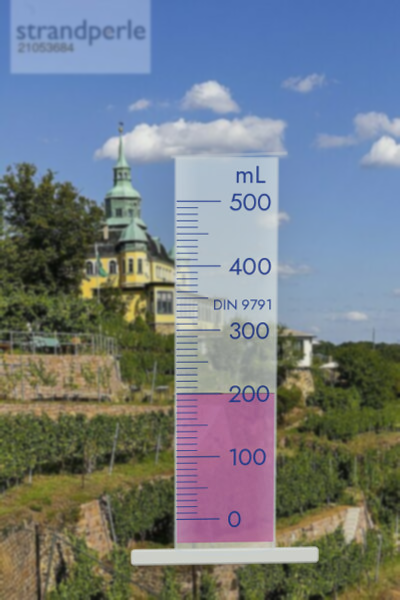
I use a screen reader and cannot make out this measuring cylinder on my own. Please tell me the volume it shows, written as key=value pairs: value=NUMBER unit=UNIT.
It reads value=200 unit=mL
